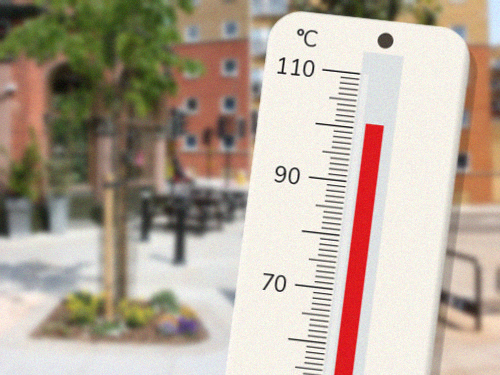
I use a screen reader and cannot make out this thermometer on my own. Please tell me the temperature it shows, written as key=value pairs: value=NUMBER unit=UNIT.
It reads value=101 unit=°C
